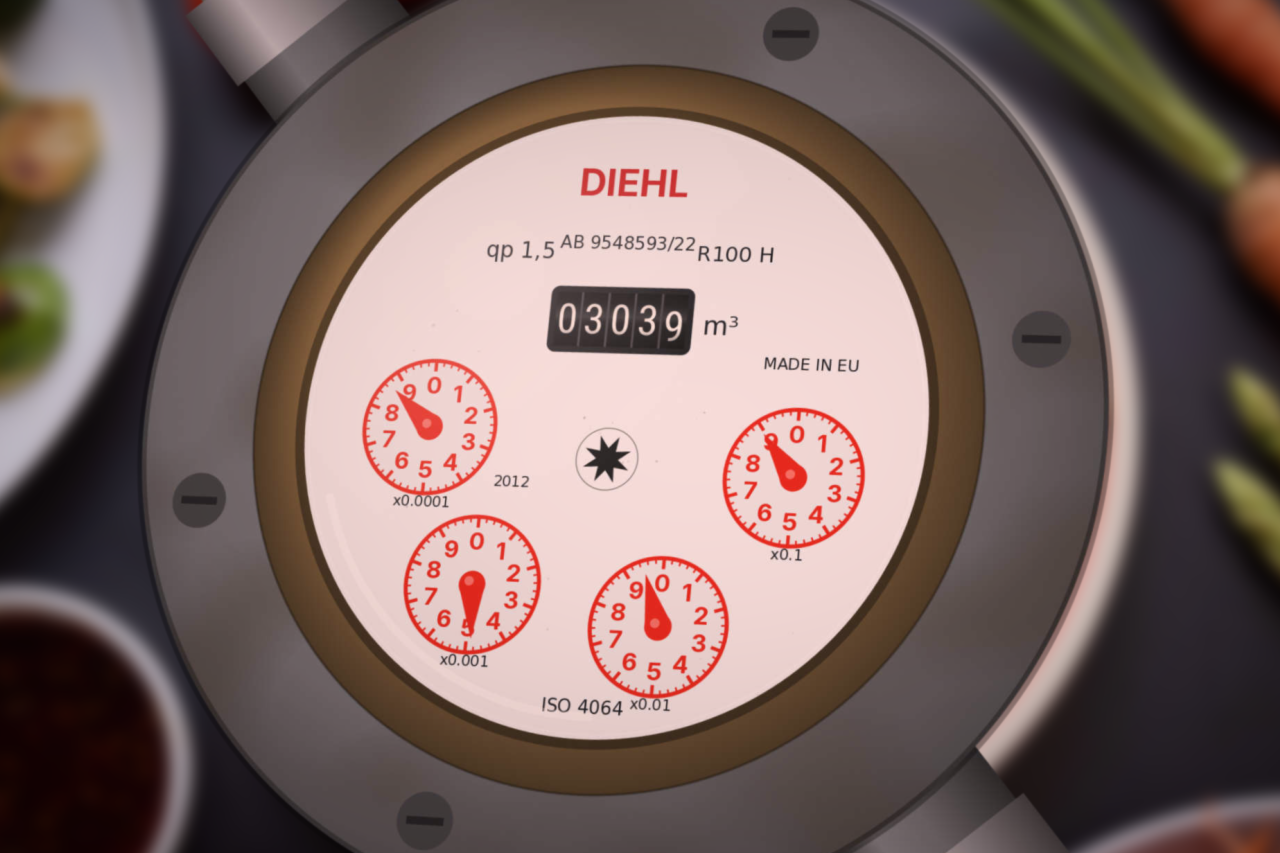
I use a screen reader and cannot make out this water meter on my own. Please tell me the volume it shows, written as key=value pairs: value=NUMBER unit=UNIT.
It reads value=3038.8948 unit=m³
